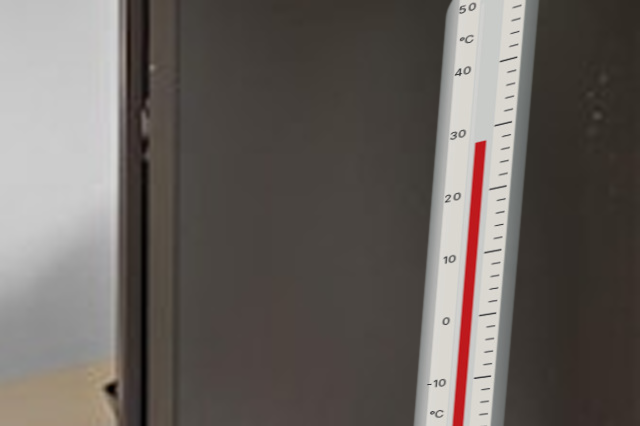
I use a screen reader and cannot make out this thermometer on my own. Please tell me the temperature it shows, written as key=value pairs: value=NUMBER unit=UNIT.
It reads value=28 unit=°C
